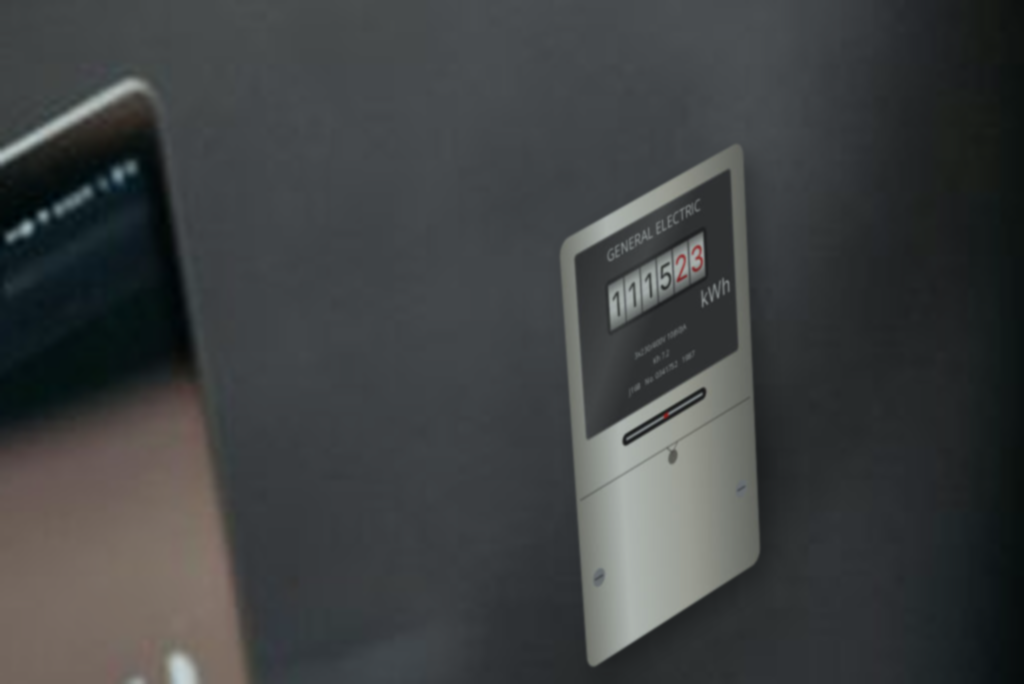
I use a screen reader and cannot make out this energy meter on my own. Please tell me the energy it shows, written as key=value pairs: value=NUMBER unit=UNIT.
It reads value=1115.23 unit=kWh
